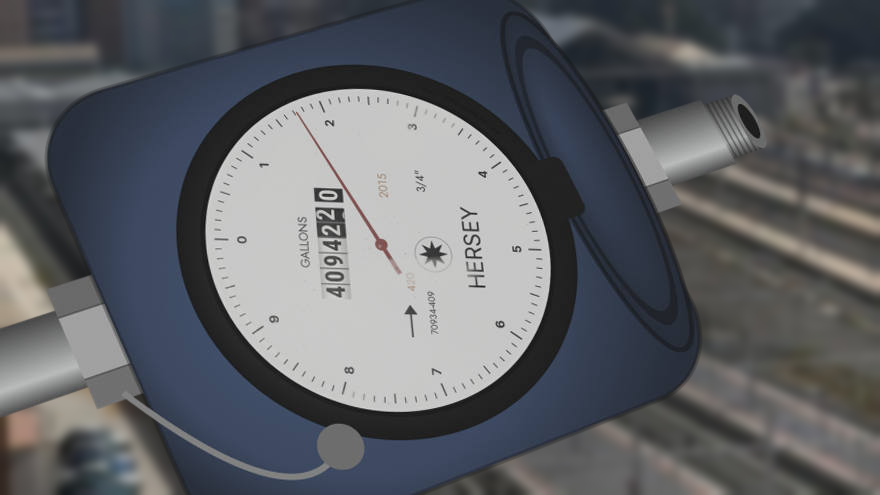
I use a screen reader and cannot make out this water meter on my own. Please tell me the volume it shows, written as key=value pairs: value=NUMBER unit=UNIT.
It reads value=4094221.7 unit=gal
